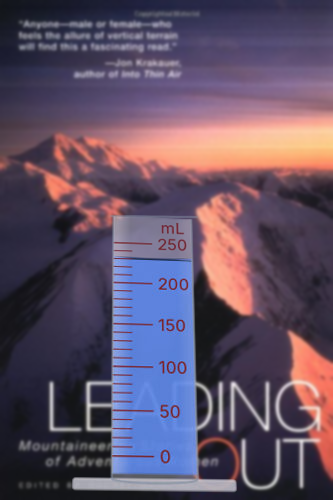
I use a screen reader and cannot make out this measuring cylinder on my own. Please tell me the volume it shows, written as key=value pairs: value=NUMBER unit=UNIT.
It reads value=230 unit=mL
